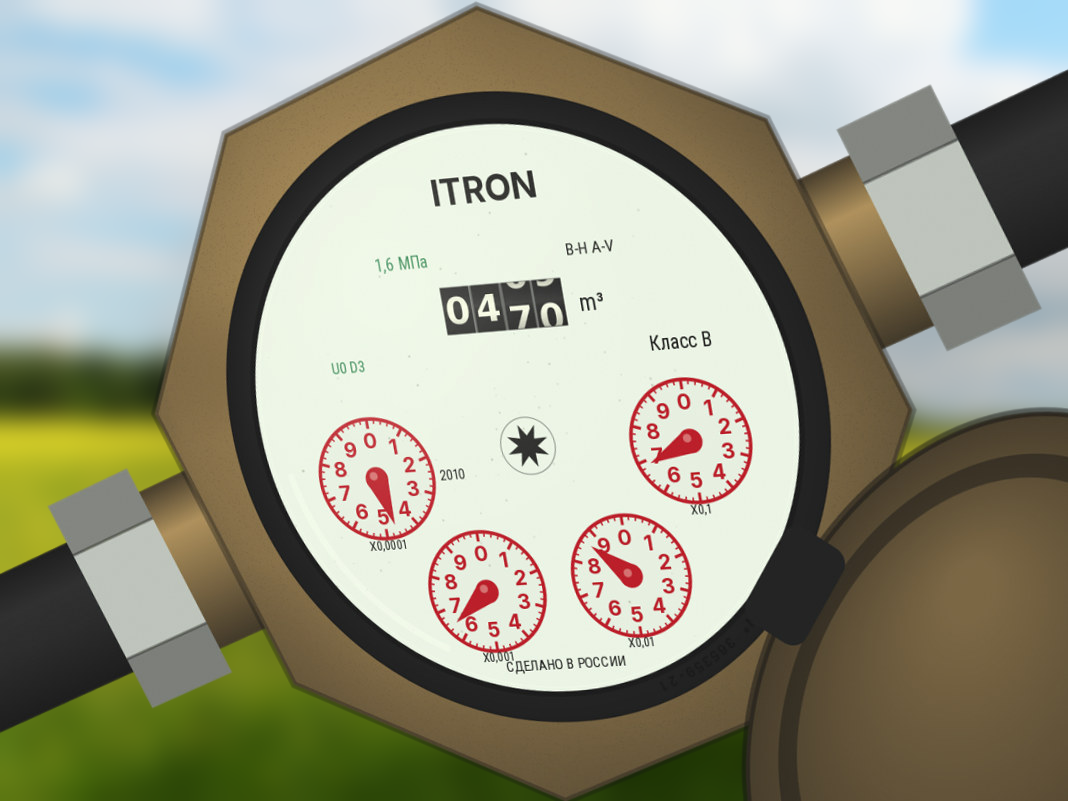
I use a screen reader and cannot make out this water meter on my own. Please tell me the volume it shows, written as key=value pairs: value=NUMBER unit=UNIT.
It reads value=469.6864 unit=m³
